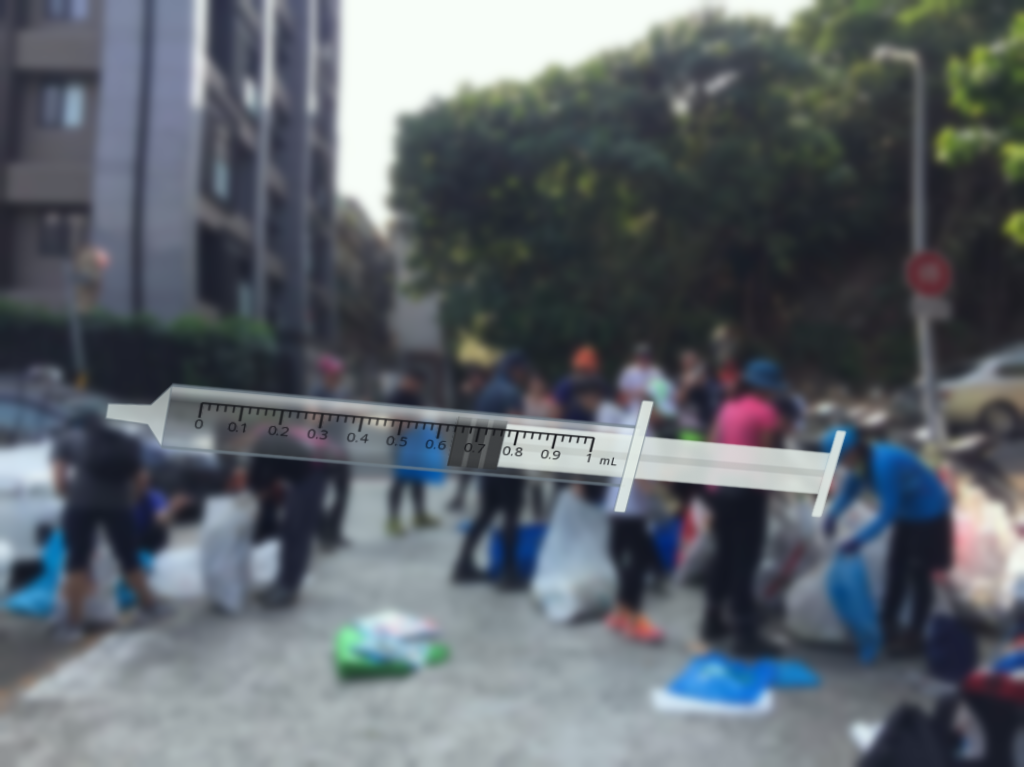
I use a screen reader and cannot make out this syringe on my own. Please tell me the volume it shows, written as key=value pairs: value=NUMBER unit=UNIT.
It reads value=0.64 unit=mL
